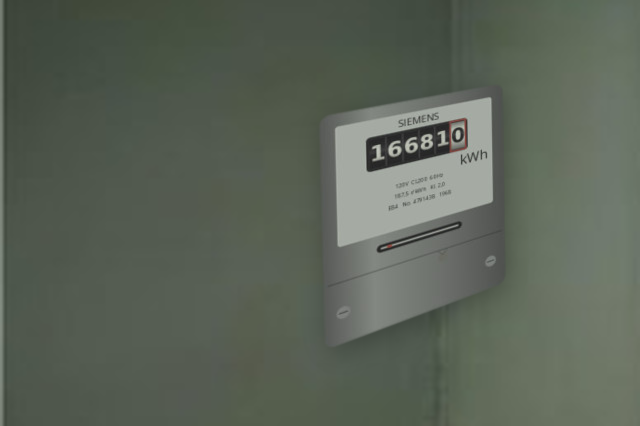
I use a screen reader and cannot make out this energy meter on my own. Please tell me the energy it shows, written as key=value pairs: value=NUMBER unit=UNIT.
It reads value=16681.0 unit=kWh
